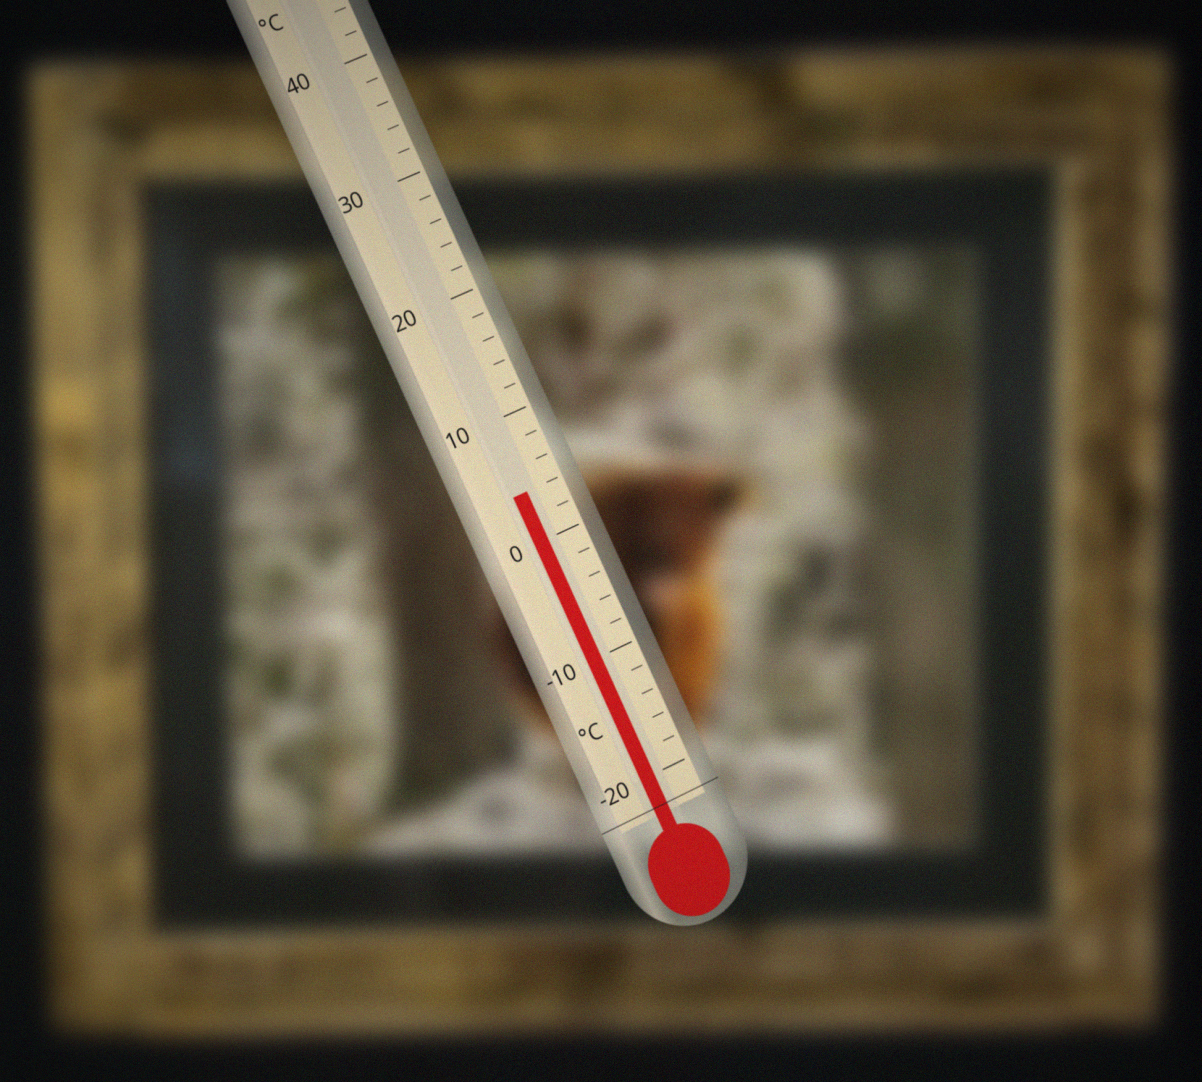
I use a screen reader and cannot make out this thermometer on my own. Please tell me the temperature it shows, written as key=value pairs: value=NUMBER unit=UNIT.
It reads value=4 unit=°C
